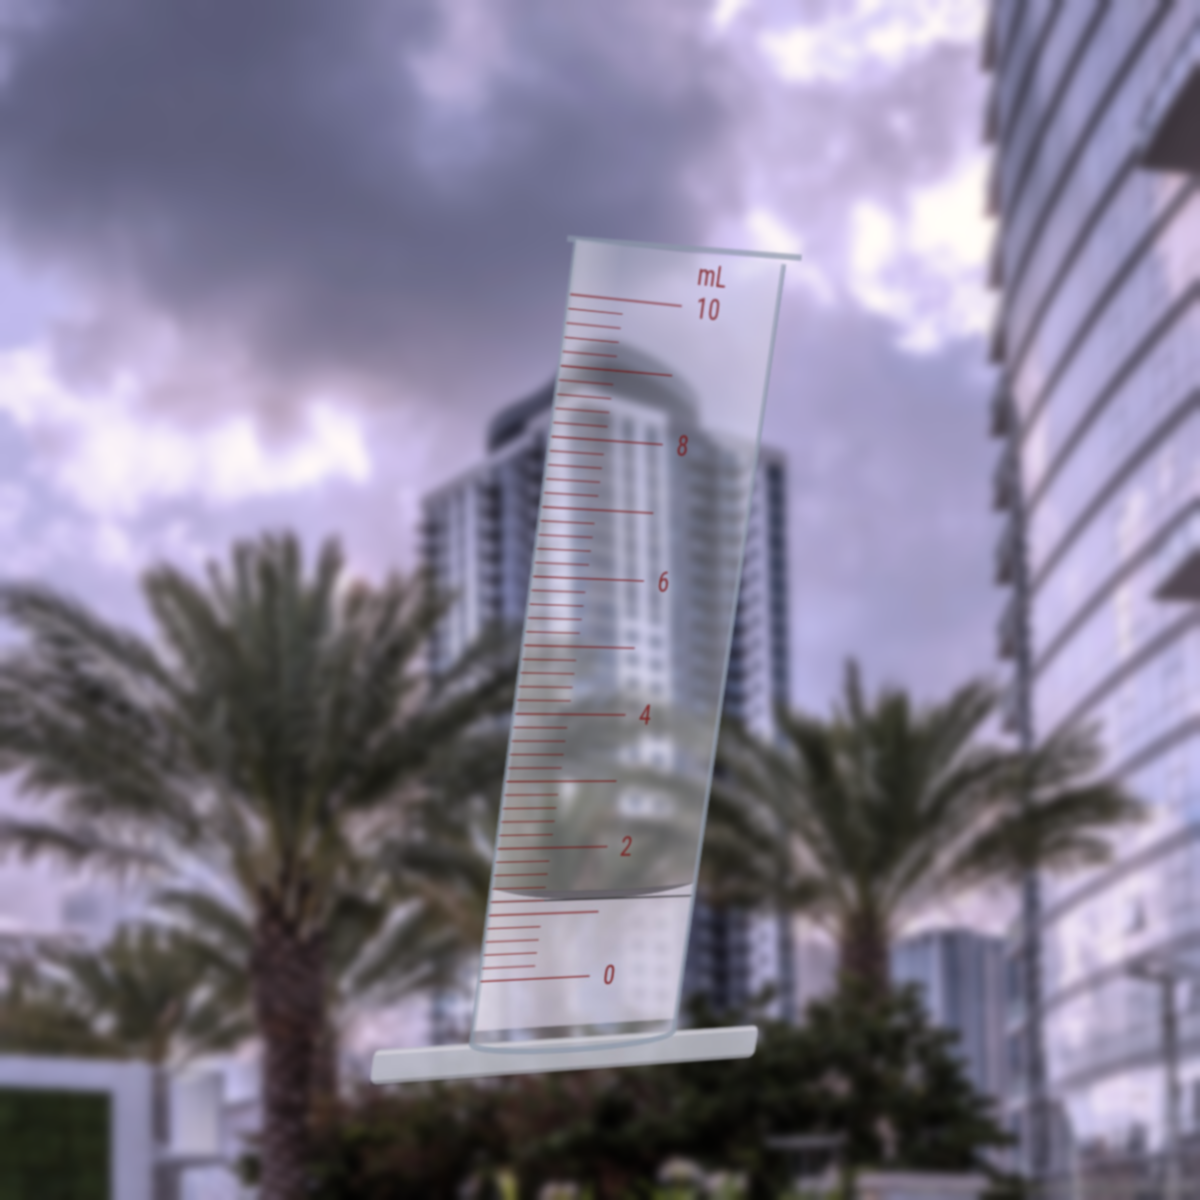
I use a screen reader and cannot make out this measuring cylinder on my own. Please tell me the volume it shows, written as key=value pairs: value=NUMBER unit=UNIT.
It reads value=1.2 unit=mL
